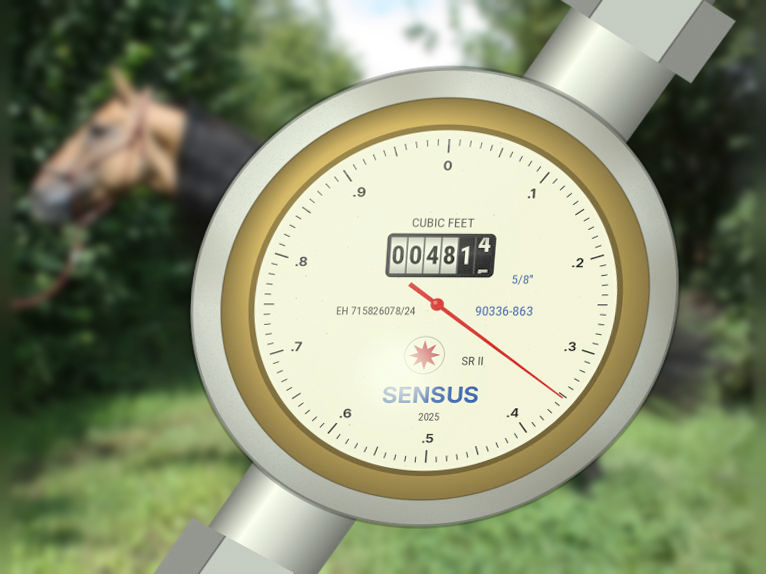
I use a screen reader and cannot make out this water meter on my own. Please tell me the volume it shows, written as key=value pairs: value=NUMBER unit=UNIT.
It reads value=4814.35 unit=ft³
